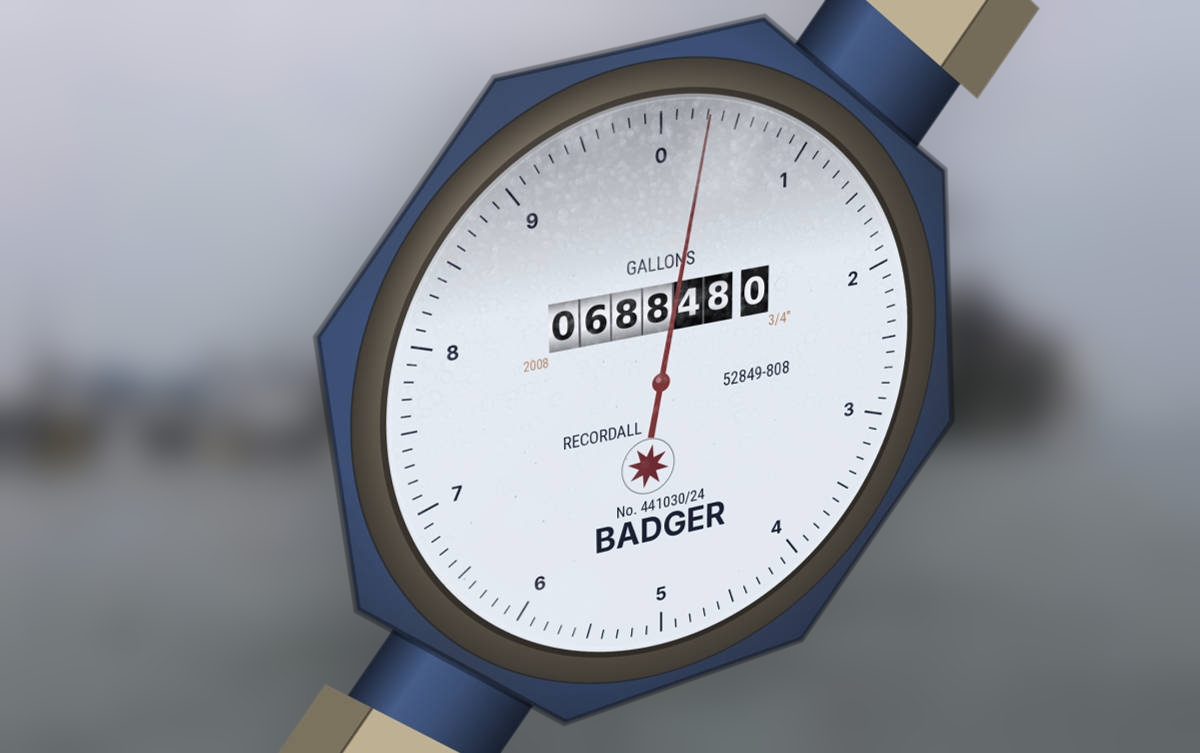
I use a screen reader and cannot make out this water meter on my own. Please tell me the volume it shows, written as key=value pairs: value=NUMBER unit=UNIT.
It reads value=688480.3 unit=gal
